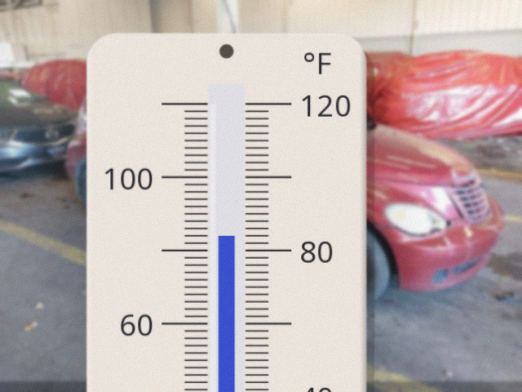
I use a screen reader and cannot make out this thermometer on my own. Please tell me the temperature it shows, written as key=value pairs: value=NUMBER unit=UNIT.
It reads value=84 unit=°F
